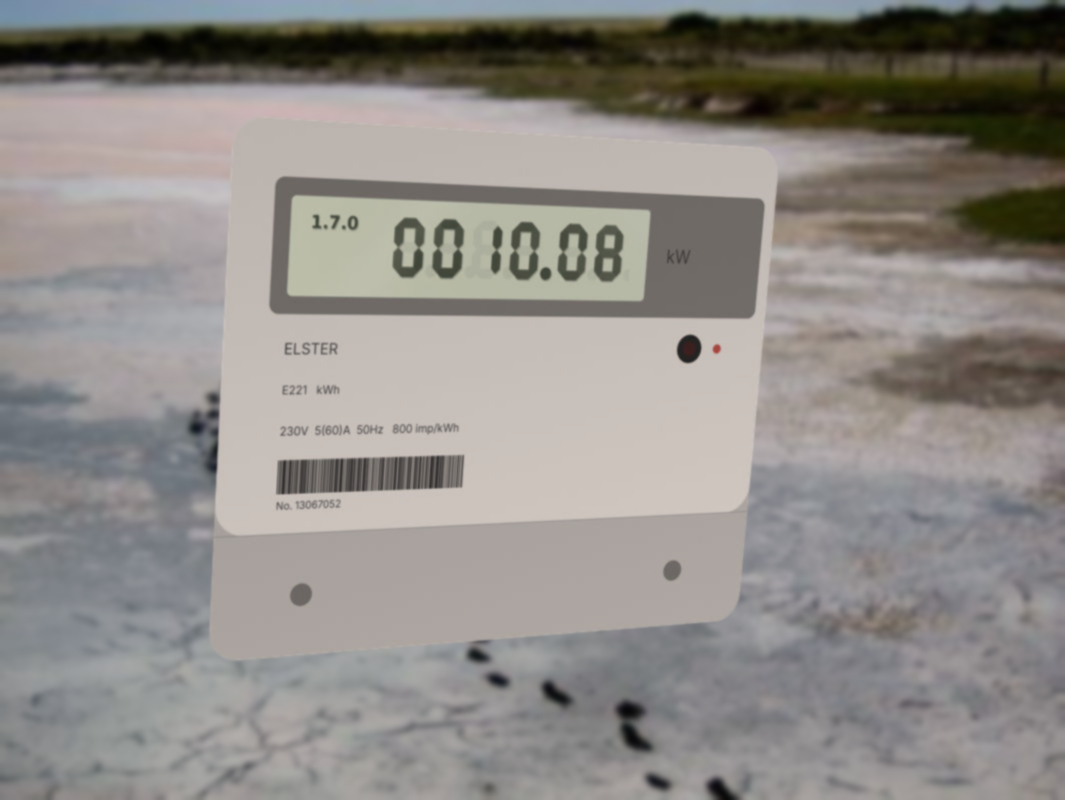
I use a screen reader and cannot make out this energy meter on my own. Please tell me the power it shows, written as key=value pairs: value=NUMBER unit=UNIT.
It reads value=10.08 unit=kW
